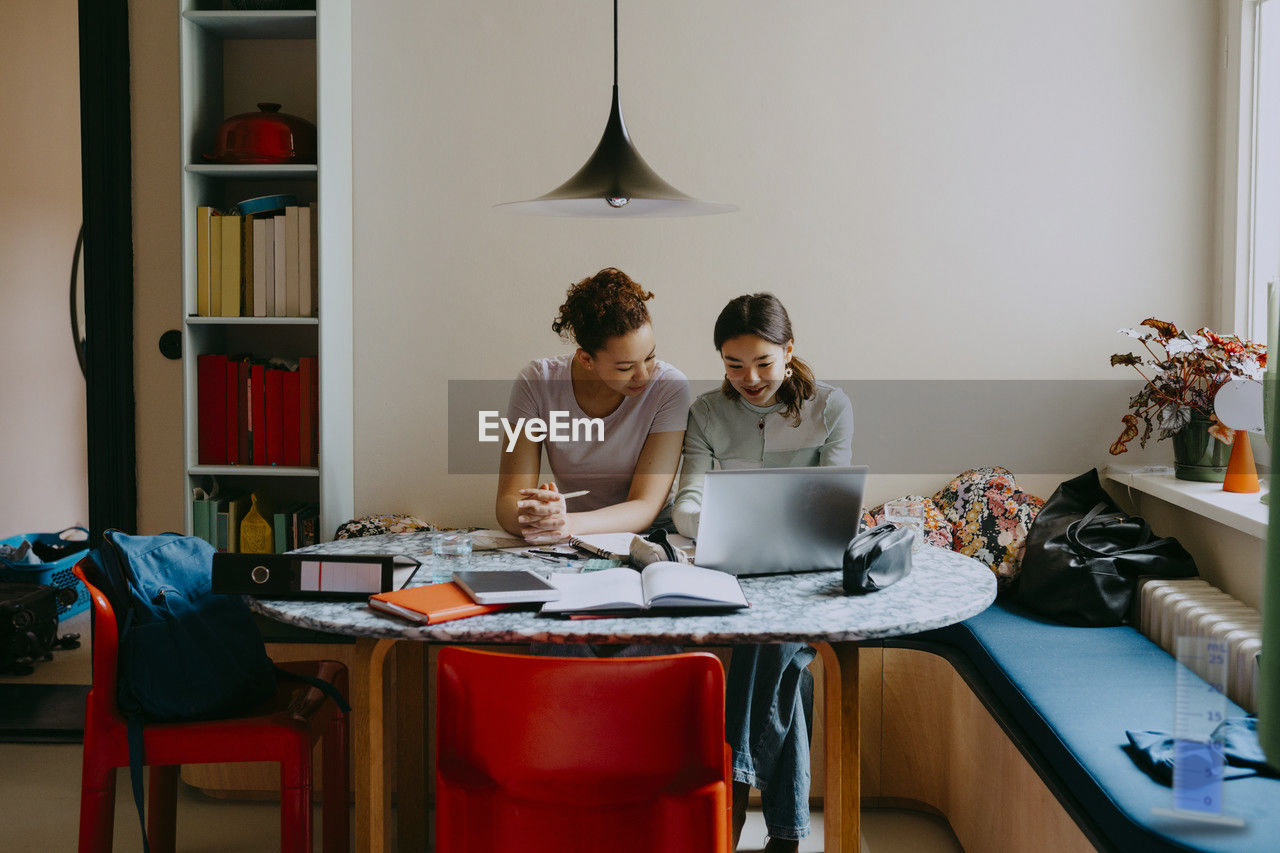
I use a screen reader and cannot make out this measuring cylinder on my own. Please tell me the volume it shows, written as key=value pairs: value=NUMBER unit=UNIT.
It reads value=10 unit=mL
